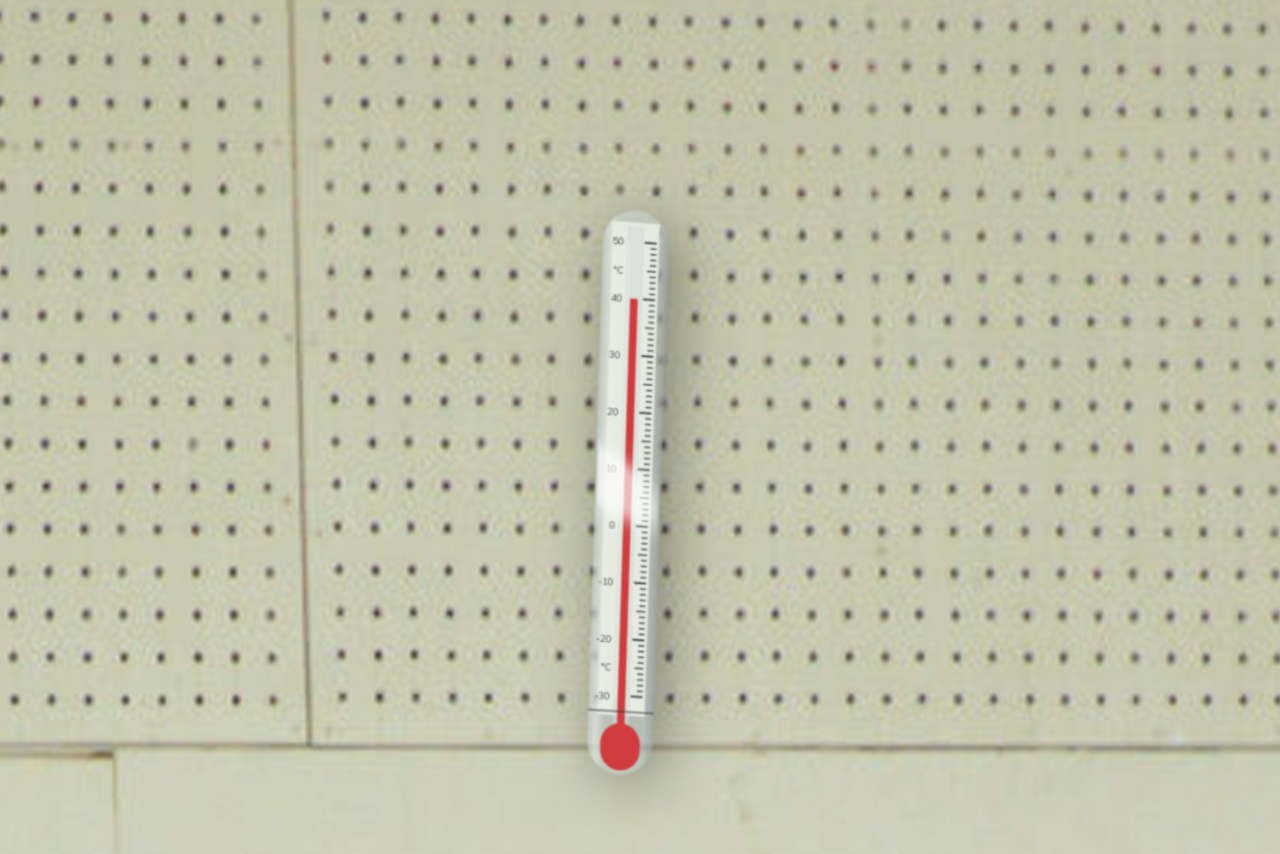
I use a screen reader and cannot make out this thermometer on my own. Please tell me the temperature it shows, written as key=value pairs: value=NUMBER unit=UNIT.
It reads value=40 unit=°C
